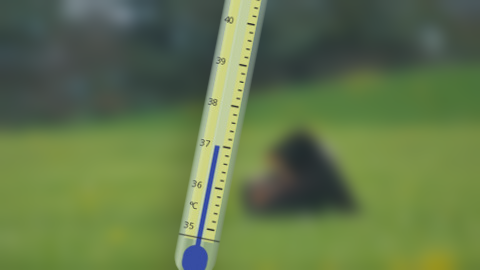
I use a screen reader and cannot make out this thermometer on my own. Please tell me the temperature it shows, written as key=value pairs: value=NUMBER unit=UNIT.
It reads value=37 unit=°C
